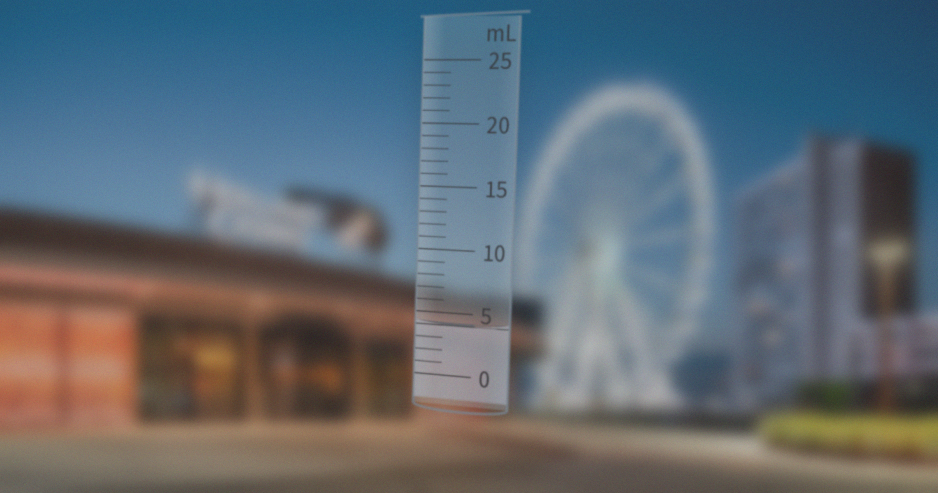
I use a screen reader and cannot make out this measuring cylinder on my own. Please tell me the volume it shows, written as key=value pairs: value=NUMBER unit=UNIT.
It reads value=4 unit=mL
